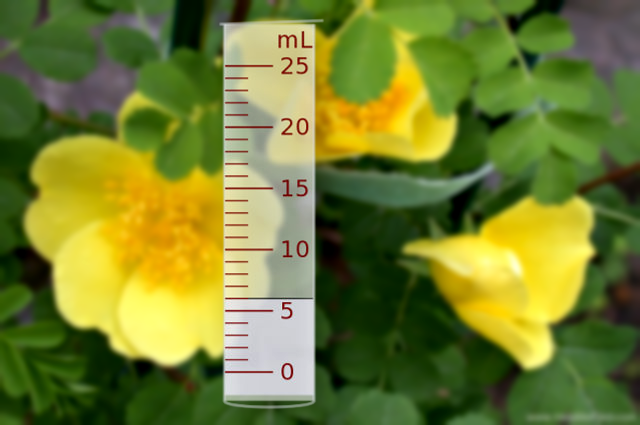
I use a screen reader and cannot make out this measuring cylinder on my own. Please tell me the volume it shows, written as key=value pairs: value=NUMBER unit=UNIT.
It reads value=6 unit=mL
